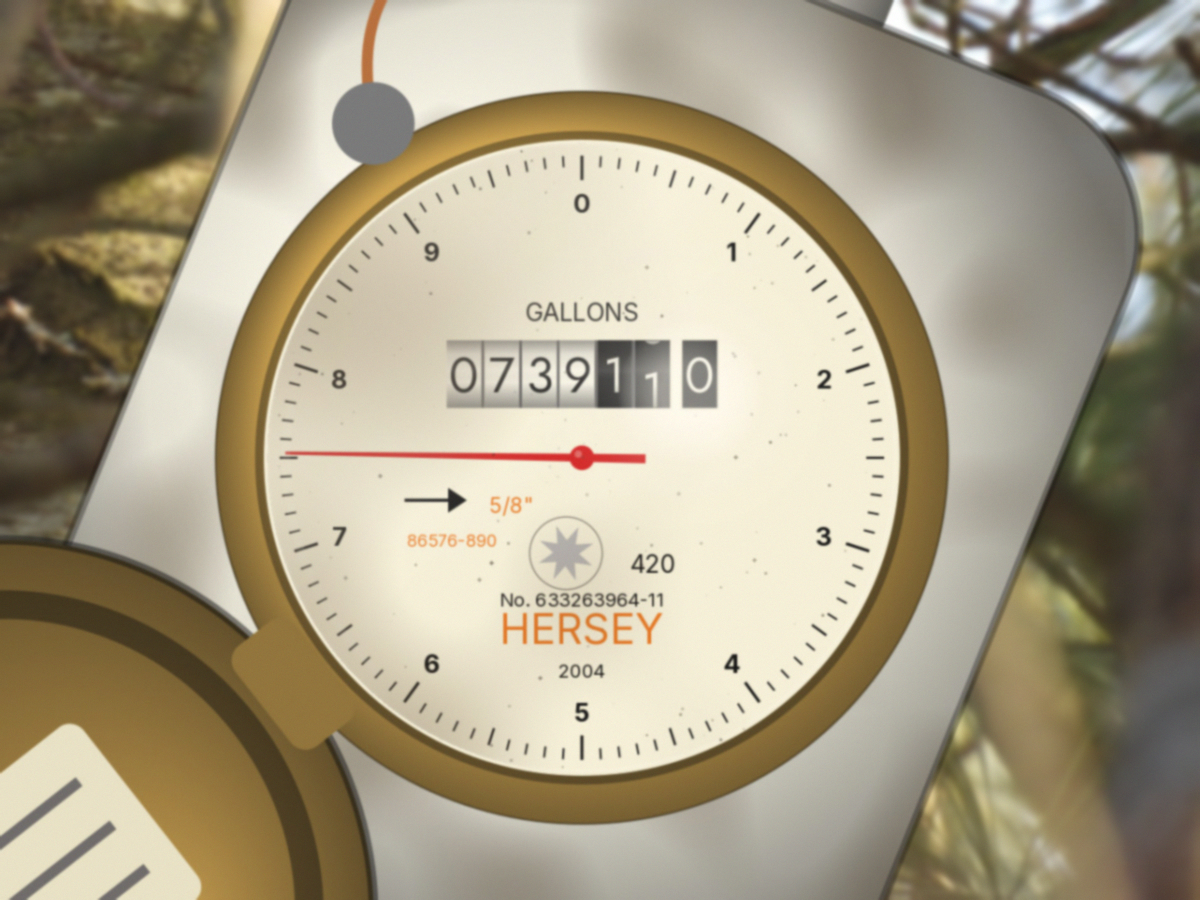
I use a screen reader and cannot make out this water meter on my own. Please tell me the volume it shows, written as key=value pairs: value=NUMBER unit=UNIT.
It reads value=739107.5 unit=gal
